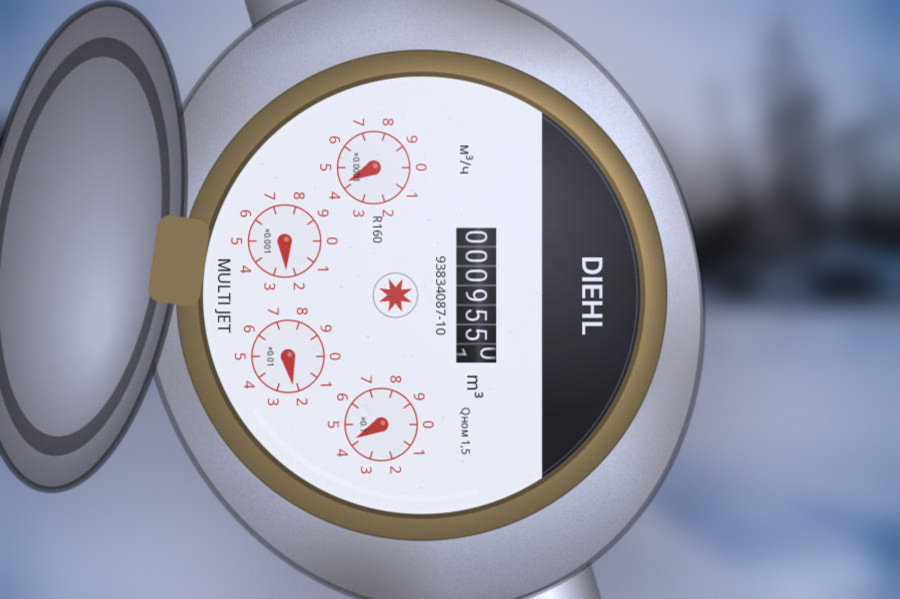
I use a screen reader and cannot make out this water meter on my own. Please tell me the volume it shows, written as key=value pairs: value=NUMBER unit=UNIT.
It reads value=9550.4224 unit=m³
